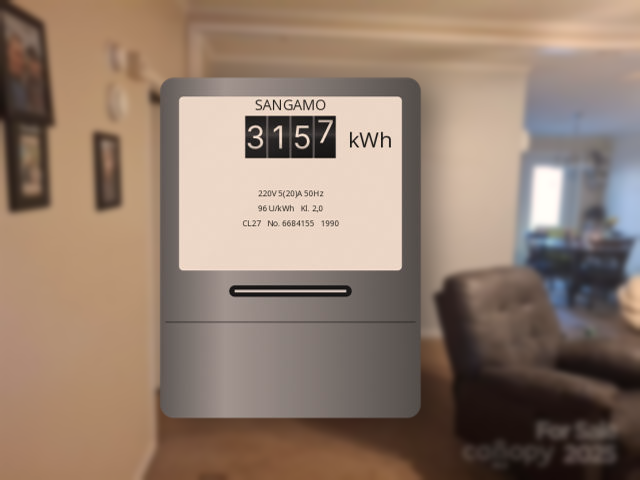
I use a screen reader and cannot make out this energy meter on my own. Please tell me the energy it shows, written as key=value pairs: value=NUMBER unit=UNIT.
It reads value=3157 unit=kWh
